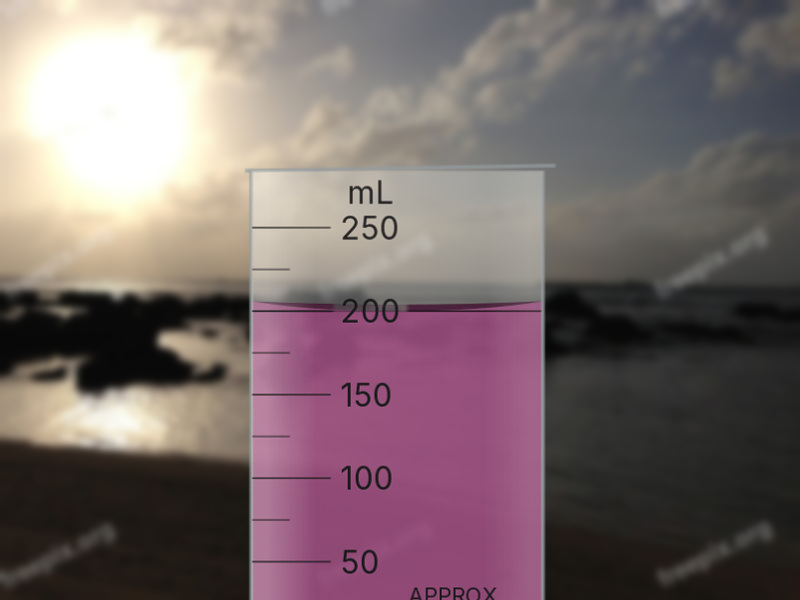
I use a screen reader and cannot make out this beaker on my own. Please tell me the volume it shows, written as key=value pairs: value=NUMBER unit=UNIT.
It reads value=200 unit=mL
